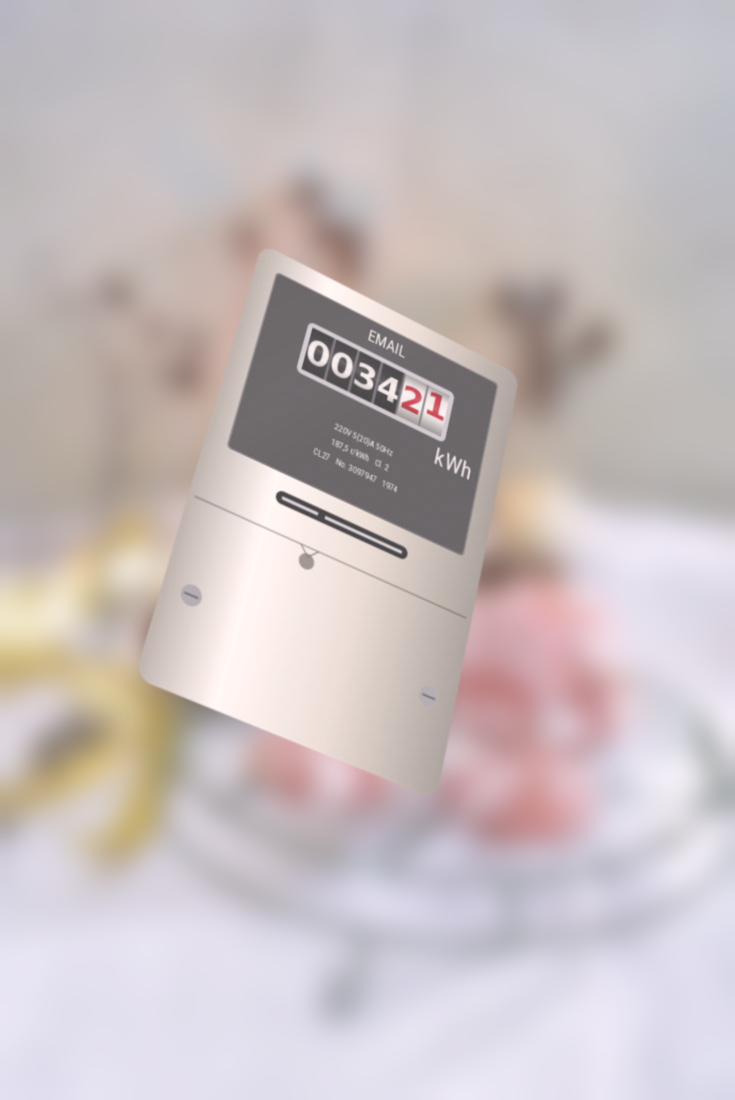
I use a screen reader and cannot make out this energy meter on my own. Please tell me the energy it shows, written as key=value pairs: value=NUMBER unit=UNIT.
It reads value=34.21 unit=kWh
